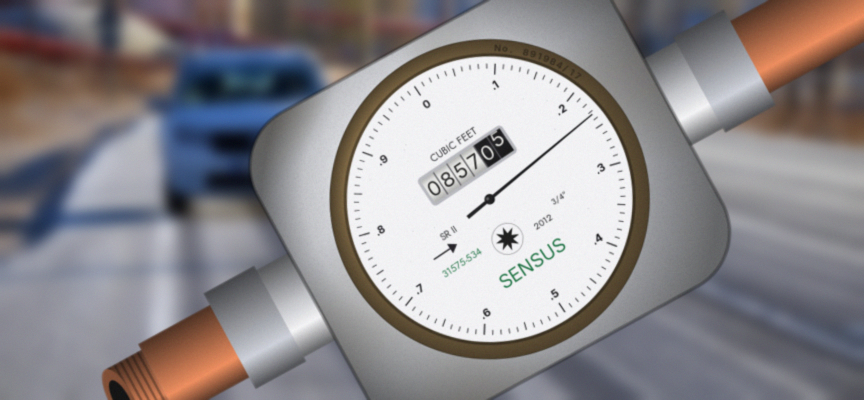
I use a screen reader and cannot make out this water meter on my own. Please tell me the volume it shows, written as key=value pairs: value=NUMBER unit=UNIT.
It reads value=85705.23 unit=ft³
